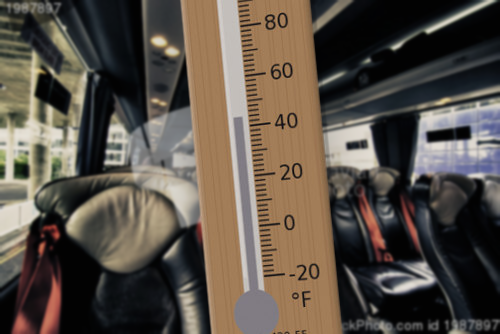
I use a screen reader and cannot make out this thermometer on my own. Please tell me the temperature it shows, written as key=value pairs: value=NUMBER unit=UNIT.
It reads value=44 unit=°F
